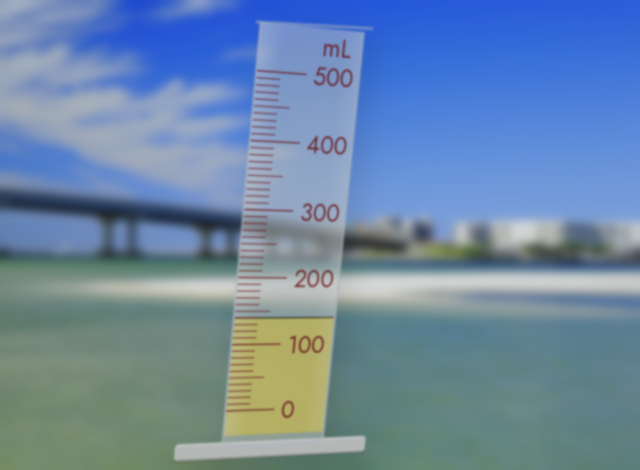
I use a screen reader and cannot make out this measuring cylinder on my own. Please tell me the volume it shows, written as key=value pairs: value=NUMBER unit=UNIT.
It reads value=140 unit=mL
